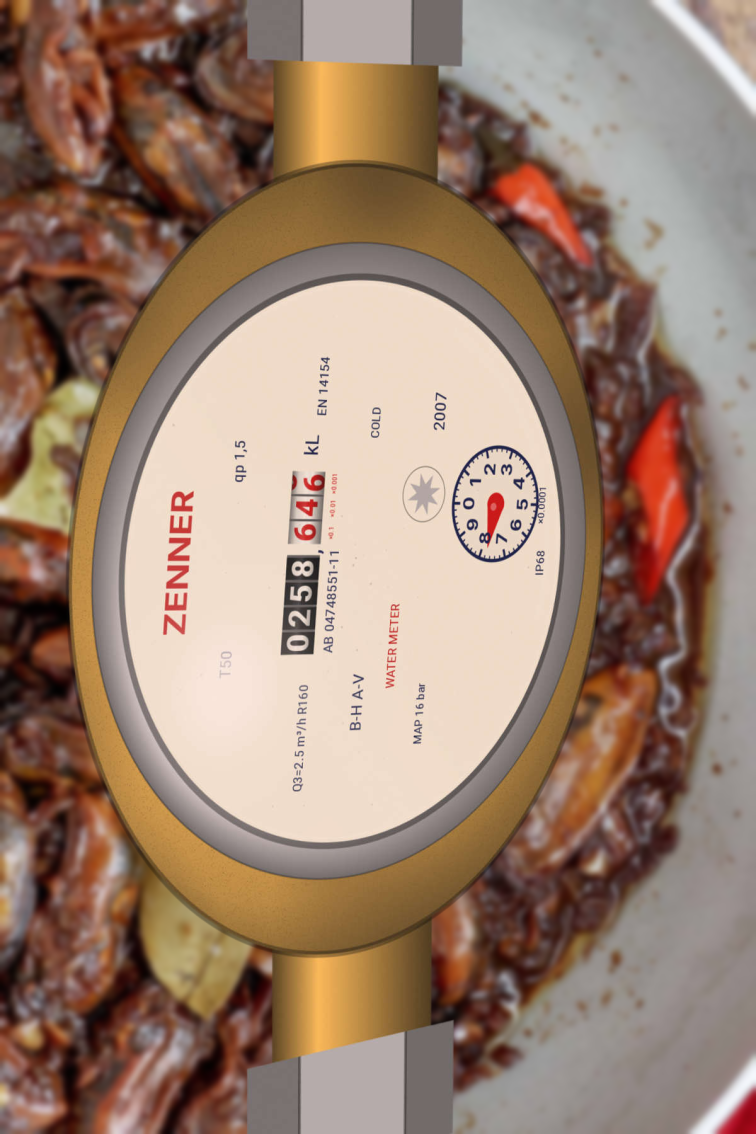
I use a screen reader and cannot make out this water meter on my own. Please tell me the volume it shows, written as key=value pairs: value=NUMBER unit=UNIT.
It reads value=258.6457 unit=kL
